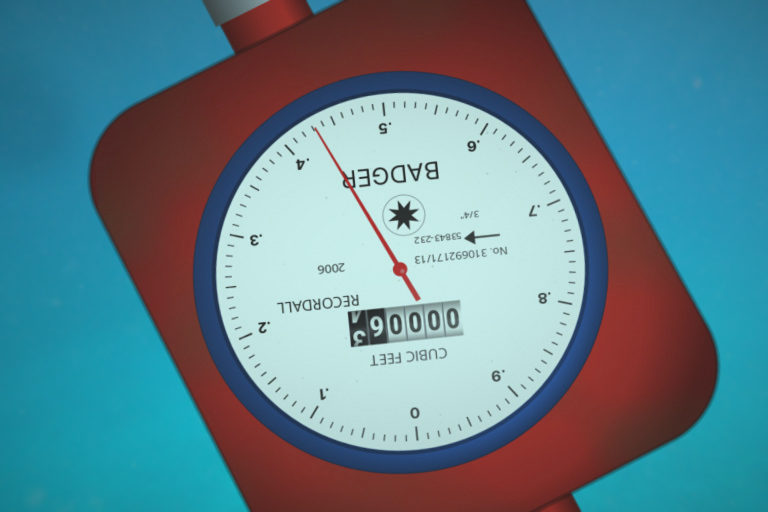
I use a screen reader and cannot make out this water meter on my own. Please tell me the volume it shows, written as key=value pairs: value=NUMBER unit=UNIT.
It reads value=63.43 unit=ft³
